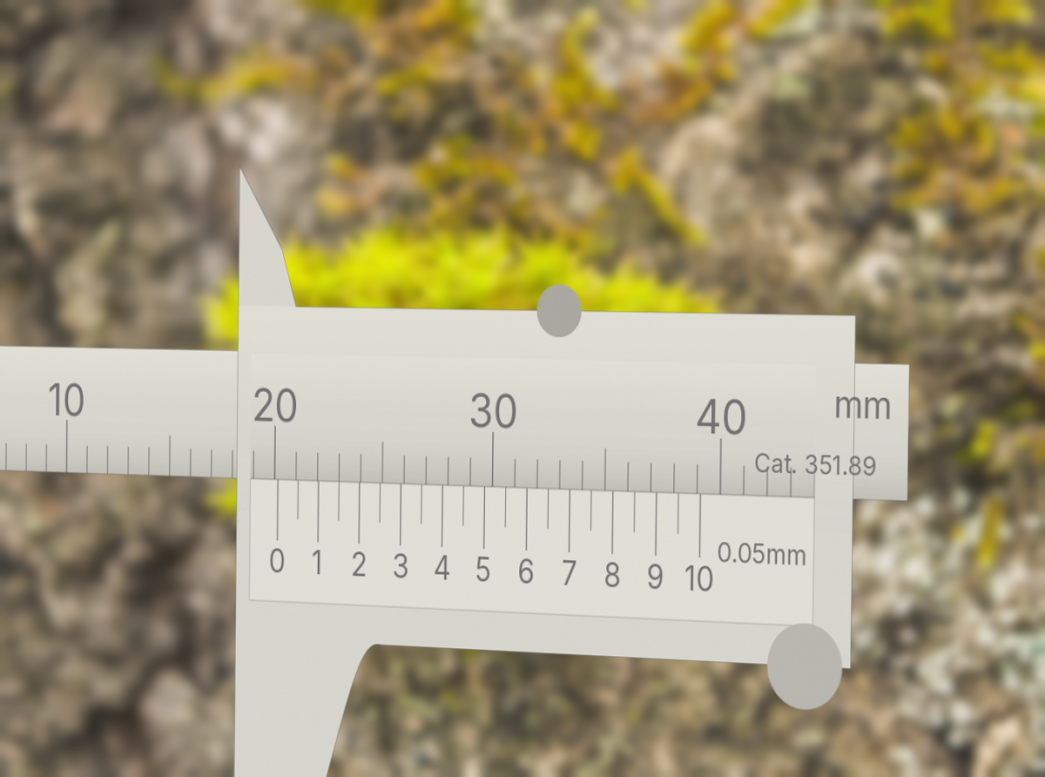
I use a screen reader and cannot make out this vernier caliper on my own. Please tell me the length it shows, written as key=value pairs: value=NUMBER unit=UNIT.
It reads value=20.15 unit=mm
